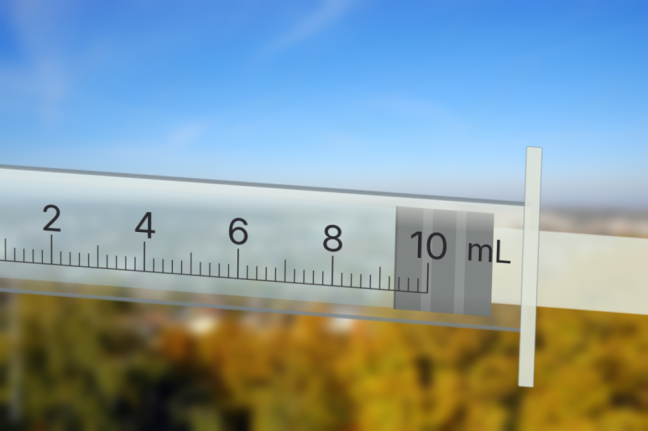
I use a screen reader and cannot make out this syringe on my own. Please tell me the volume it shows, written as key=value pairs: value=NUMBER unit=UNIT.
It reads value=9.3 unit=mL
